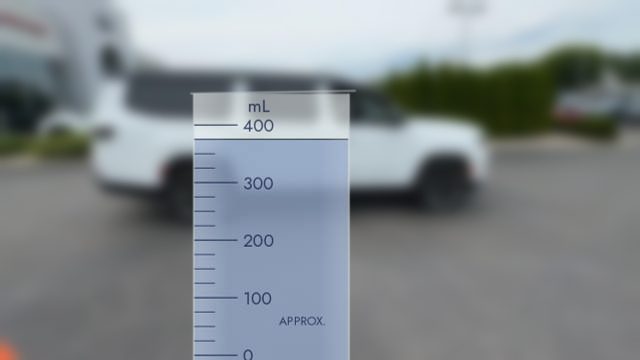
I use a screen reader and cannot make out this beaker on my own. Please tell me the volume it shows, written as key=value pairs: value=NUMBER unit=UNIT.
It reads value=375 unit=mL
